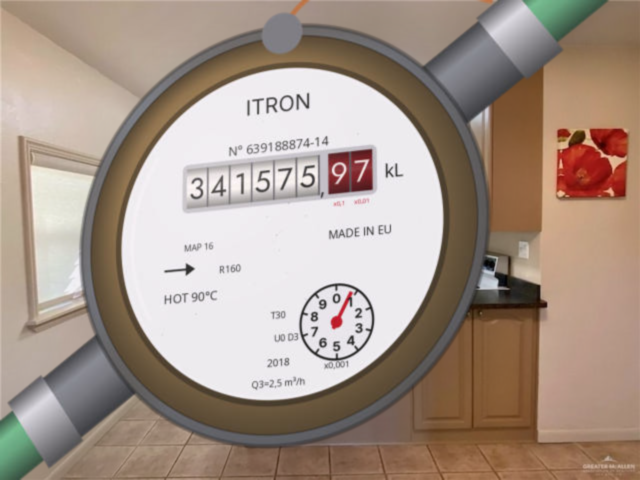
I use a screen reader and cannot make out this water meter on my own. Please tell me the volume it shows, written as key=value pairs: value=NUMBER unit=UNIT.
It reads value=341575.970 unit=kL
